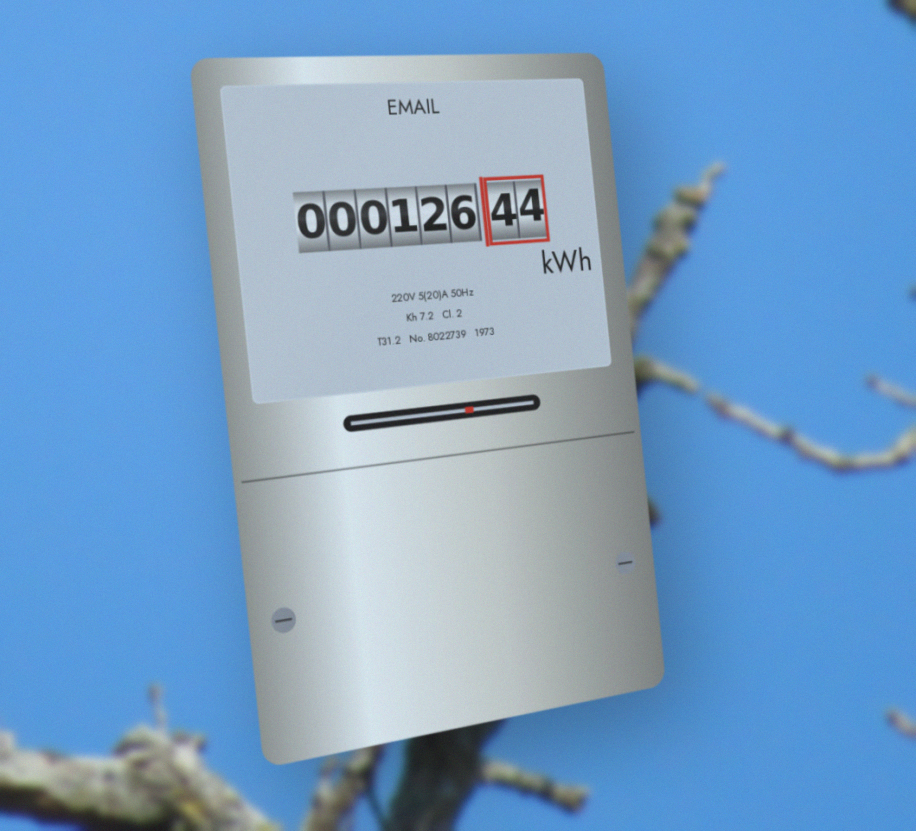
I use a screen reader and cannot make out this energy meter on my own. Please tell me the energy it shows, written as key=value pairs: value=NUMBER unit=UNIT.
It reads value=126.44 unit=kWh
